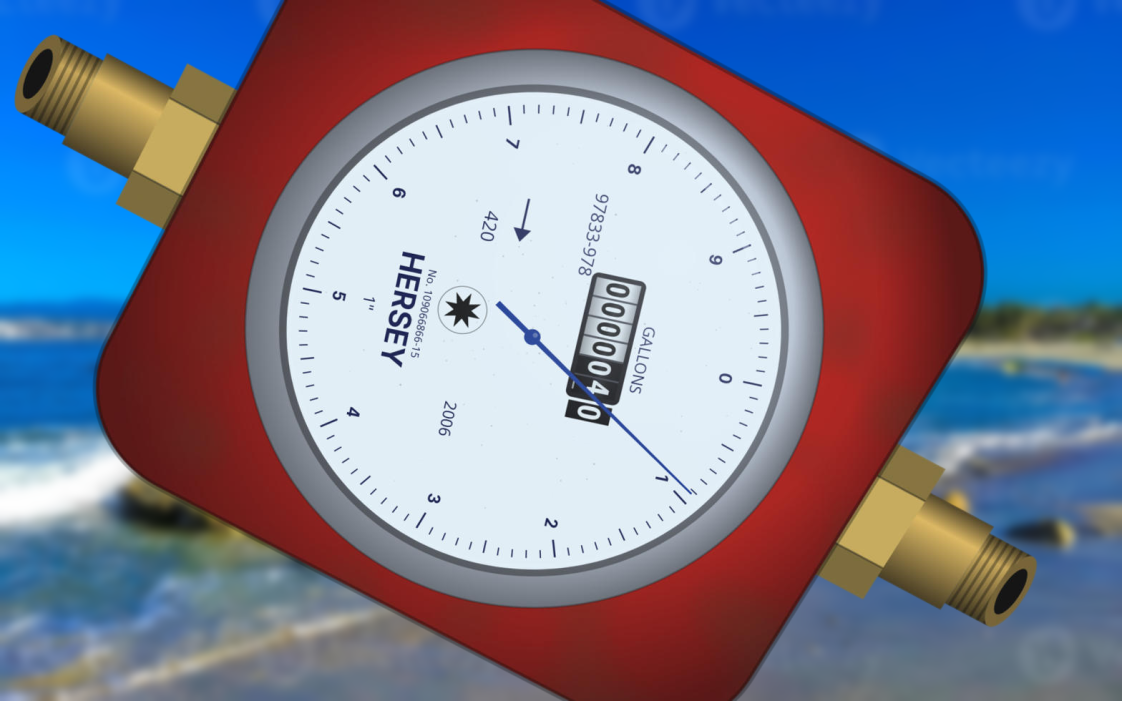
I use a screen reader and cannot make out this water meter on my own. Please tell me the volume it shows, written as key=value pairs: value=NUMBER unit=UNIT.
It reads value=40.9 unit=gal
